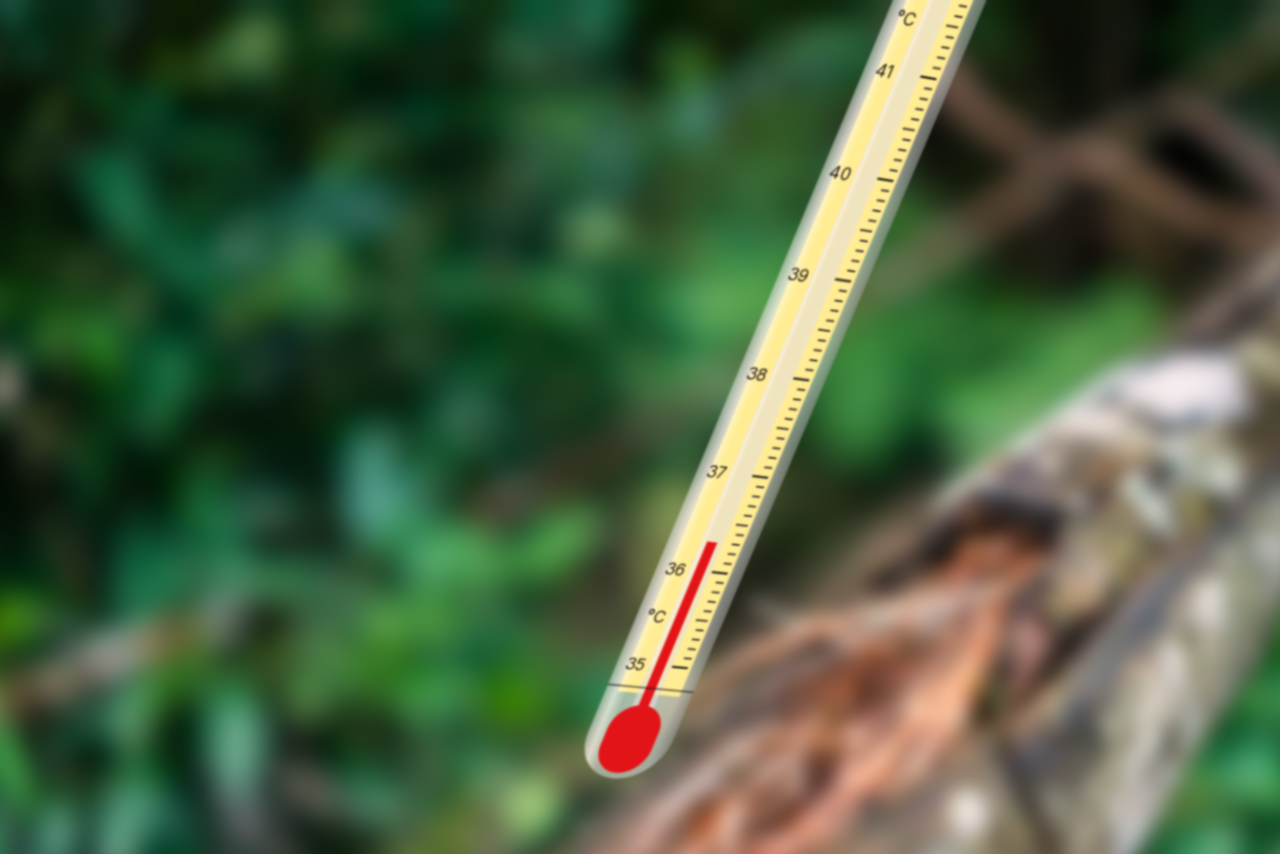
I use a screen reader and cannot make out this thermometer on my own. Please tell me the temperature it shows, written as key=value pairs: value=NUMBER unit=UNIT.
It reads value=36.3 unit=°C
